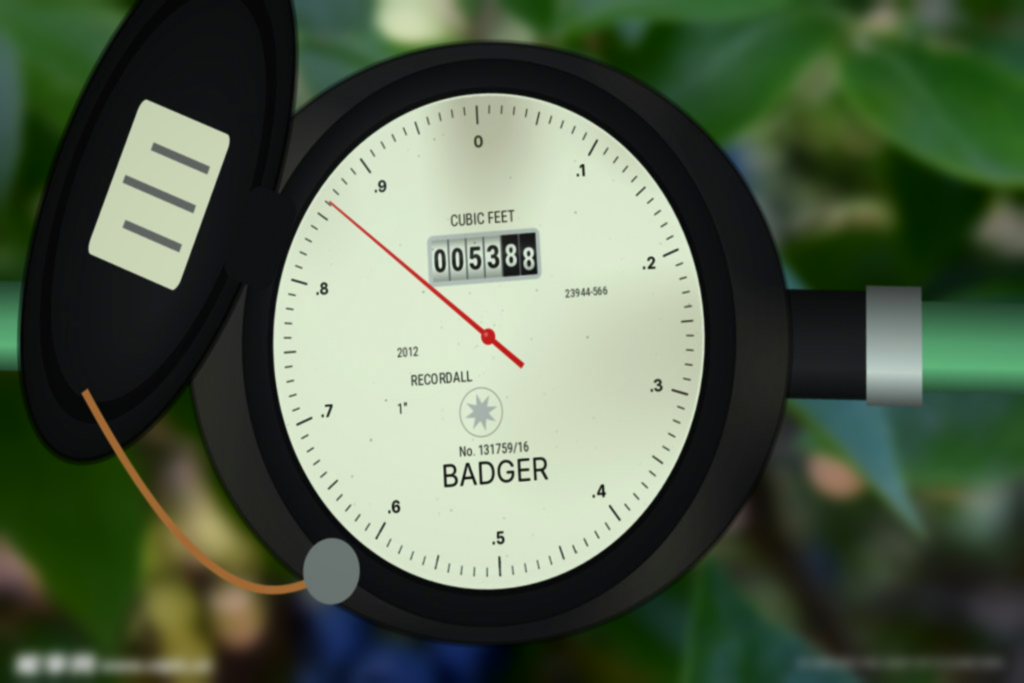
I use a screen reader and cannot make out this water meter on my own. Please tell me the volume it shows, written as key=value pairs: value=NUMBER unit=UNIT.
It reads value=5387.86 unit=ft³
